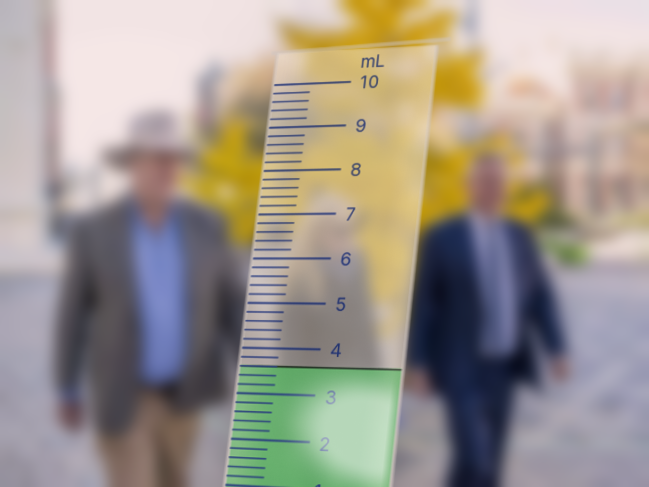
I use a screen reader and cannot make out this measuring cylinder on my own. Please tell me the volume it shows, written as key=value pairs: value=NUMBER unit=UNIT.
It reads value=3.6 unit=mL
